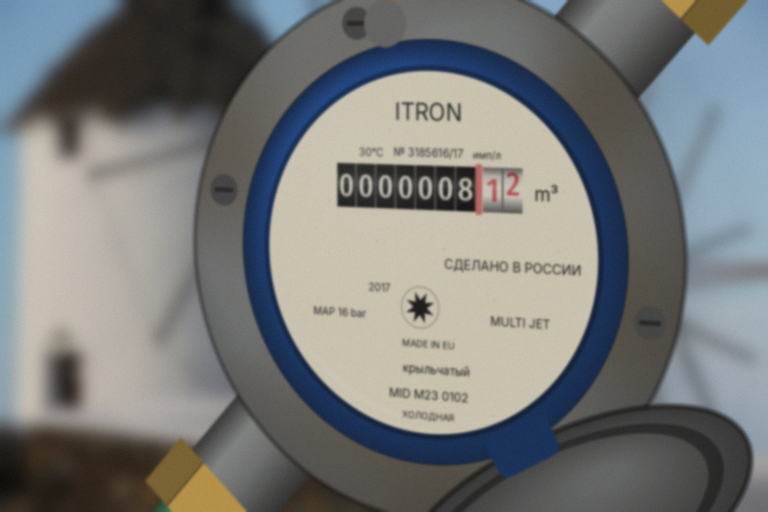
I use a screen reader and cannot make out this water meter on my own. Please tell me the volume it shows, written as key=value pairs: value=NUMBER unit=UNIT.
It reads value=8.12 unit=m³
